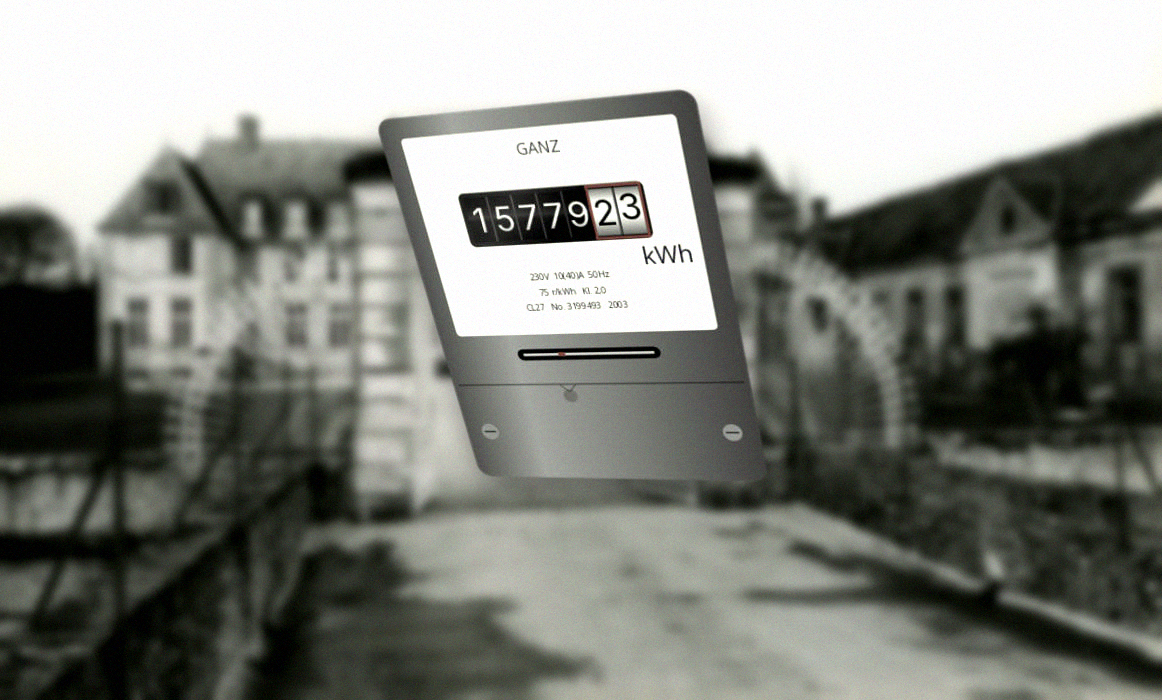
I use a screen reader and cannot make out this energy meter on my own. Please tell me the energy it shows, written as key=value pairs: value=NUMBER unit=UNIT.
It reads value=15779.23 unit=kWh
